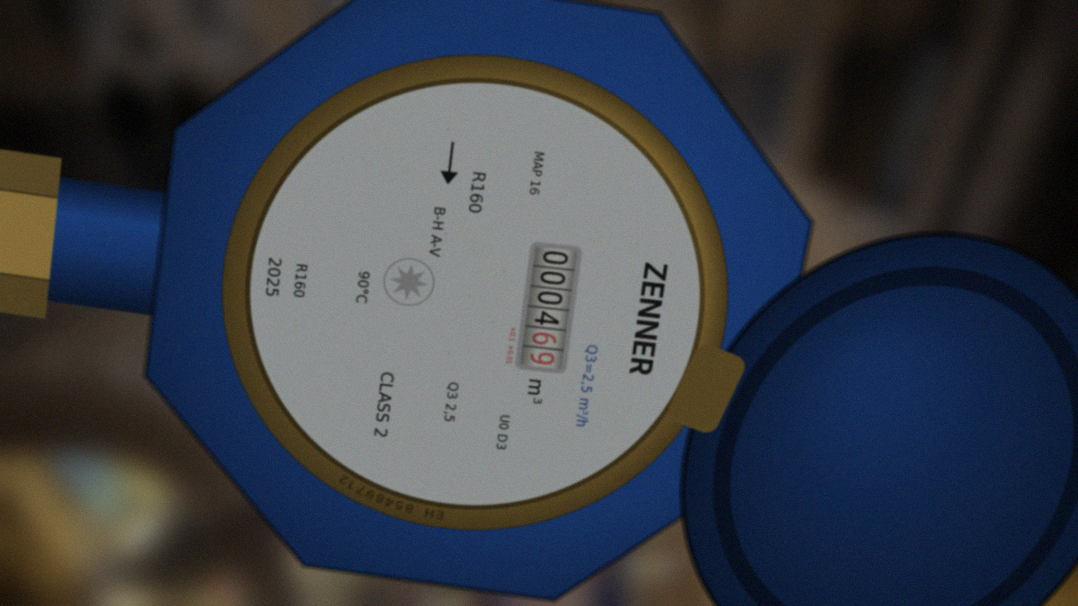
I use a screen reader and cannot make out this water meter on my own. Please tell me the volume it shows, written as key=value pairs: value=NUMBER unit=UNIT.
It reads value=4.69 unit=m³
